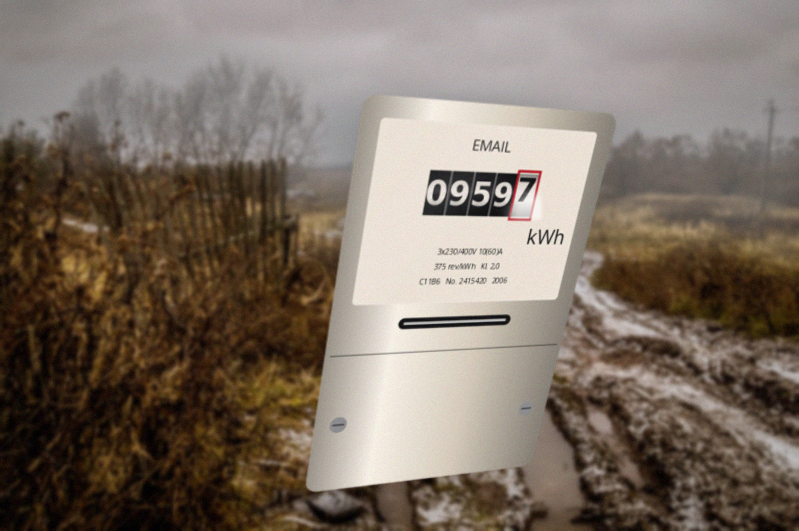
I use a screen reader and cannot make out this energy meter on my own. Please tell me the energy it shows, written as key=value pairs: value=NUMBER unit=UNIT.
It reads value=959.7 unit=kWh
